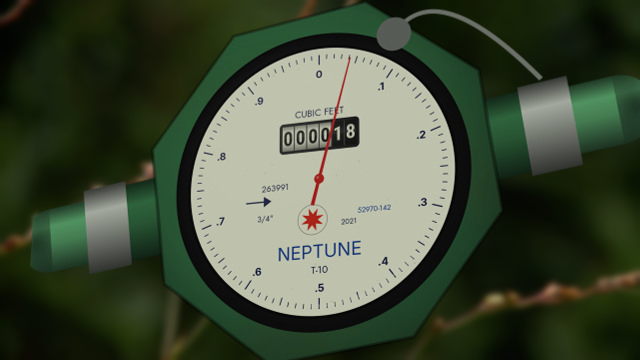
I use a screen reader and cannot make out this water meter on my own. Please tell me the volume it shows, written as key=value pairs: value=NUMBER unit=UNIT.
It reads value=18.04 unit=ft³
